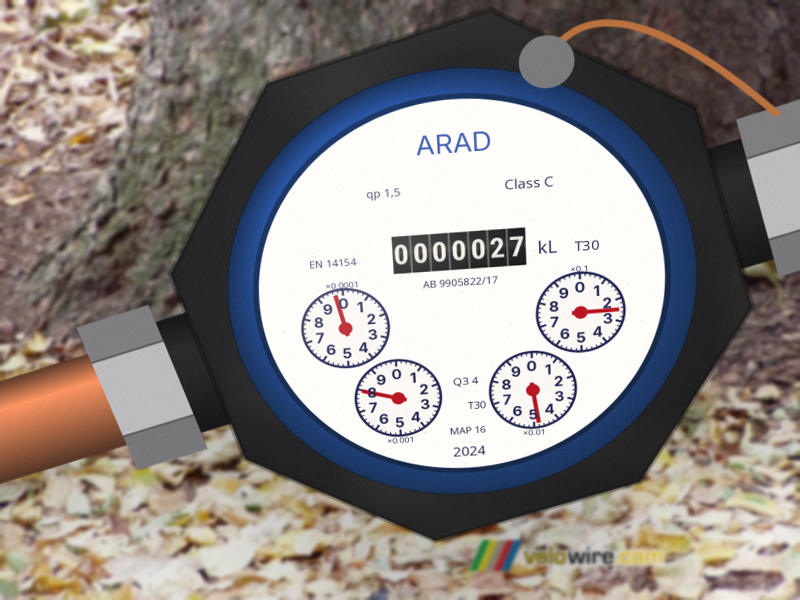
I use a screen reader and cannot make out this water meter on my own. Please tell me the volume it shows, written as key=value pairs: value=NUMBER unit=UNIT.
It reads value=27.2479 unit=kL
